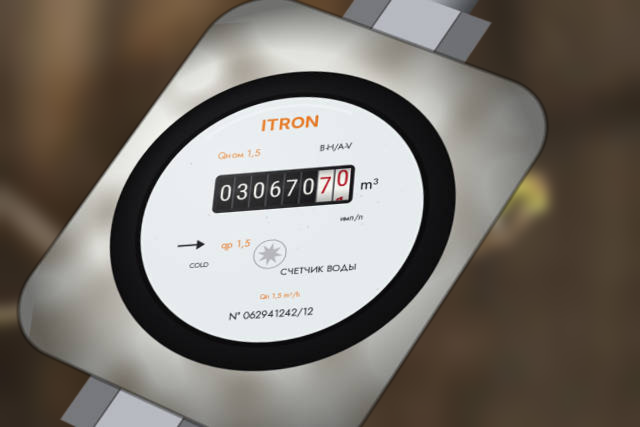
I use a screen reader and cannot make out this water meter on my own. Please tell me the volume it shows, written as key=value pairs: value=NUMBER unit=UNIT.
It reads value=30670.70 unit=m³
